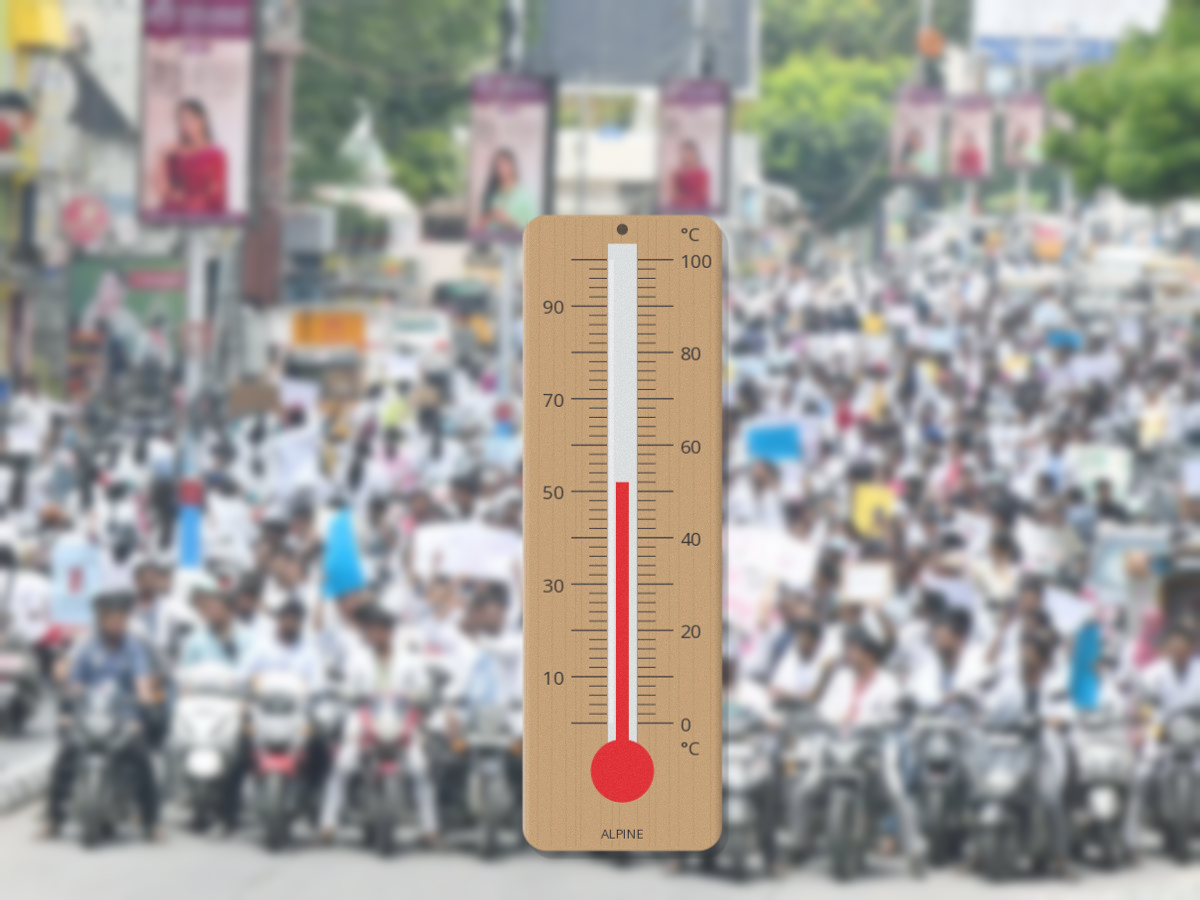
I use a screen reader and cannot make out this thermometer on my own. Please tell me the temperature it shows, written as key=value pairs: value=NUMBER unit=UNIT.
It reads value=52 unit=°C
